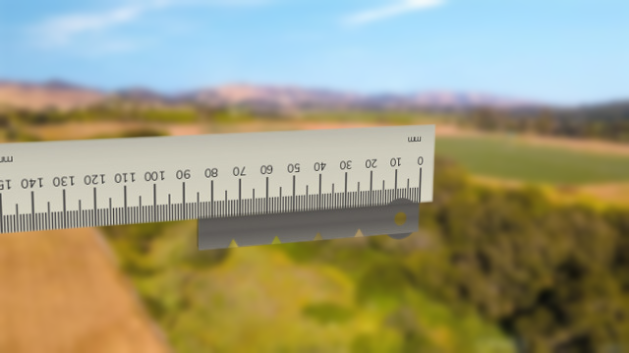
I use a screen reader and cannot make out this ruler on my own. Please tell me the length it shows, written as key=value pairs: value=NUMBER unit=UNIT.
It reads value=85 unit=mm
